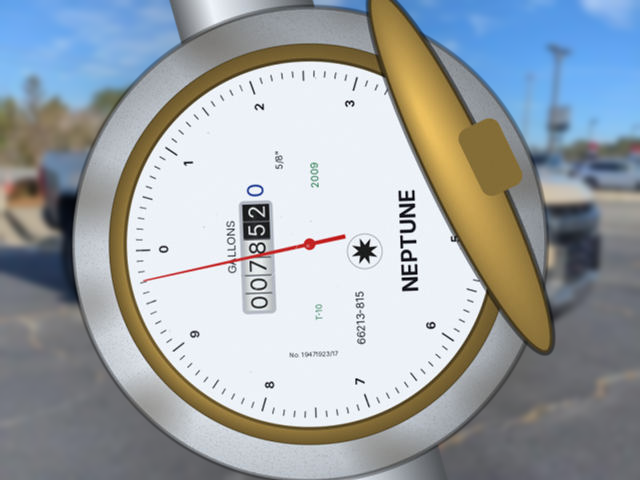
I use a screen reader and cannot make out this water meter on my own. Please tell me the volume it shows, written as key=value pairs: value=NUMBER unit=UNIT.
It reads value=78519.7 unit=gal
